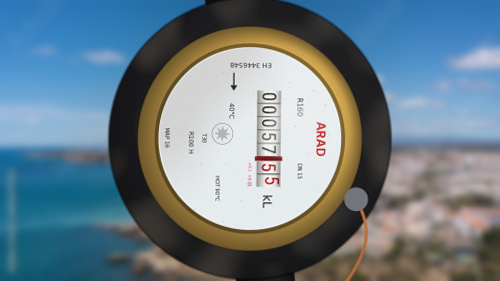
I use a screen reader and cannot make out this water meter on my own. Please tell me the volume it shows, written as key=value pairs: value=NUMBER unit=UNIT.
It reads value=57.55 unit=kL
